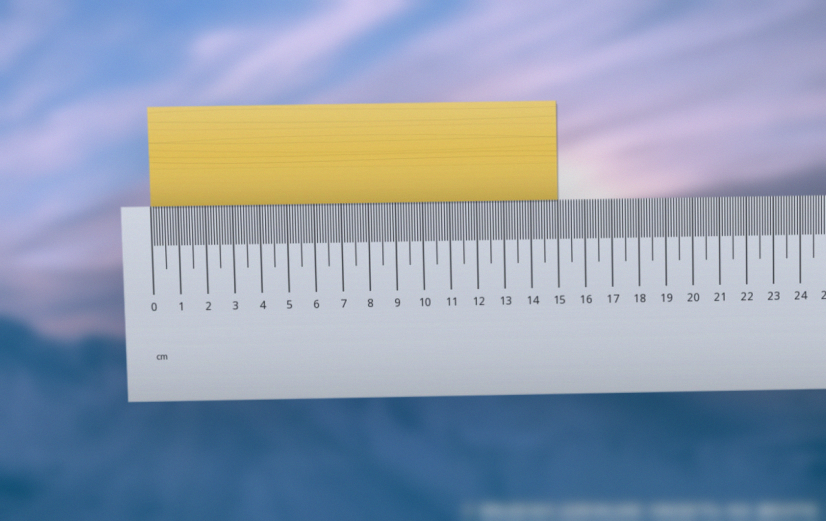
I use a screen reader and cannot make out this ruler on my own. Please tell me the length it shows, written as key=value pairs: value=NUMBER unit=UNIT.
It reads value=15 unit=cm
